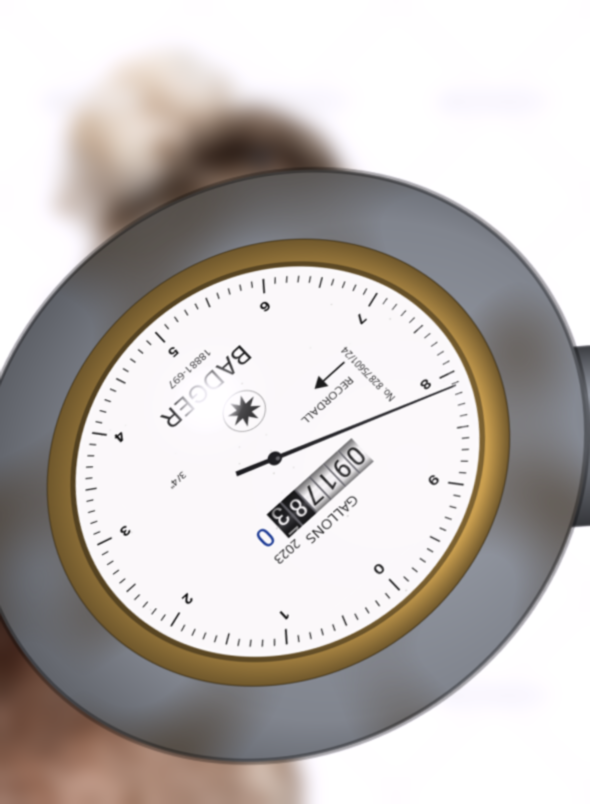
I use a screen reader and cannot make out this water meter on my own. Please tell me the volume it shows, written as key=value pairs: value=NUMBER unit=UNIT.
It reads value=917828.1 unit=gal
